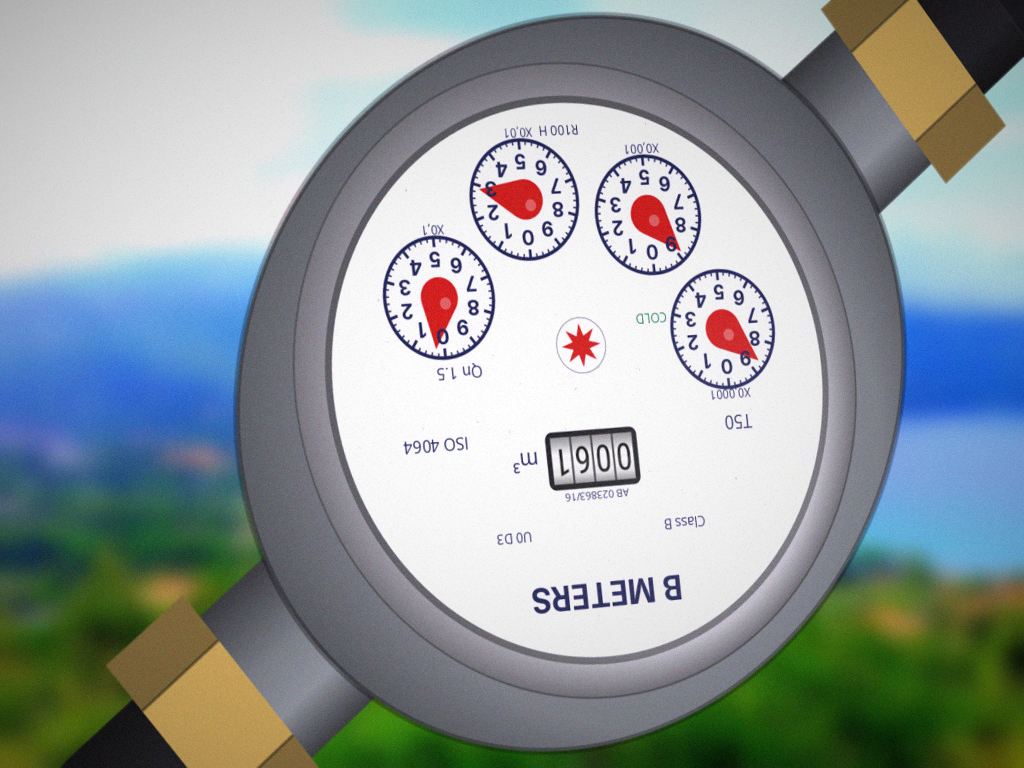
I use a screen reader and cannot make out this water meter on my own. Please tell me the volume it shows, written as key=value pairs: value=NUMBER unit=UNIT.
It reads value=61.0288 unit=m³
